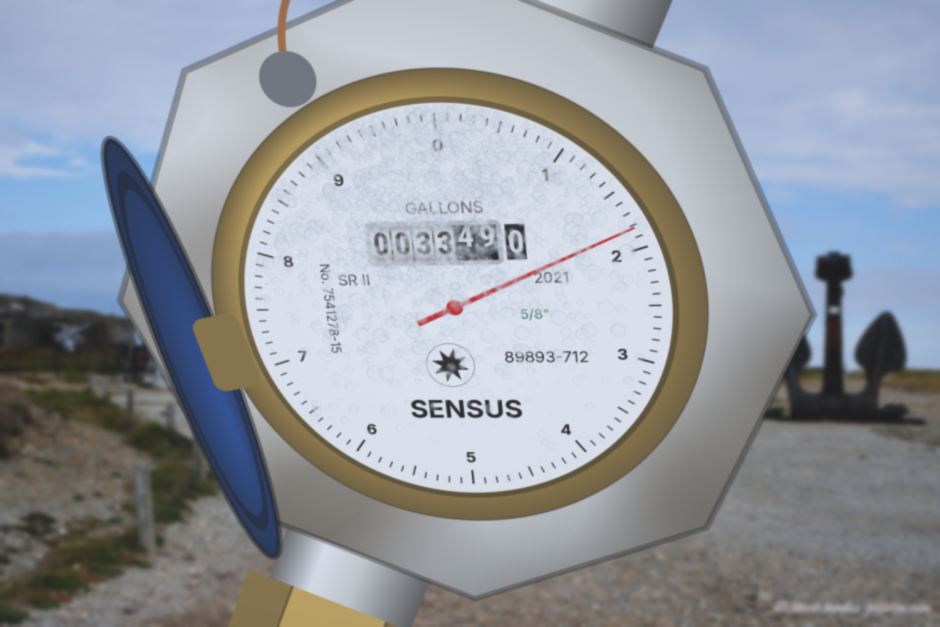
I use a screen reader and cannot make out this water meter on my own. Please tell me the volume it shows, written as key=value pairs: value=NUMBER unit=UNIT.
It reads value=33491.8 unit=gal
